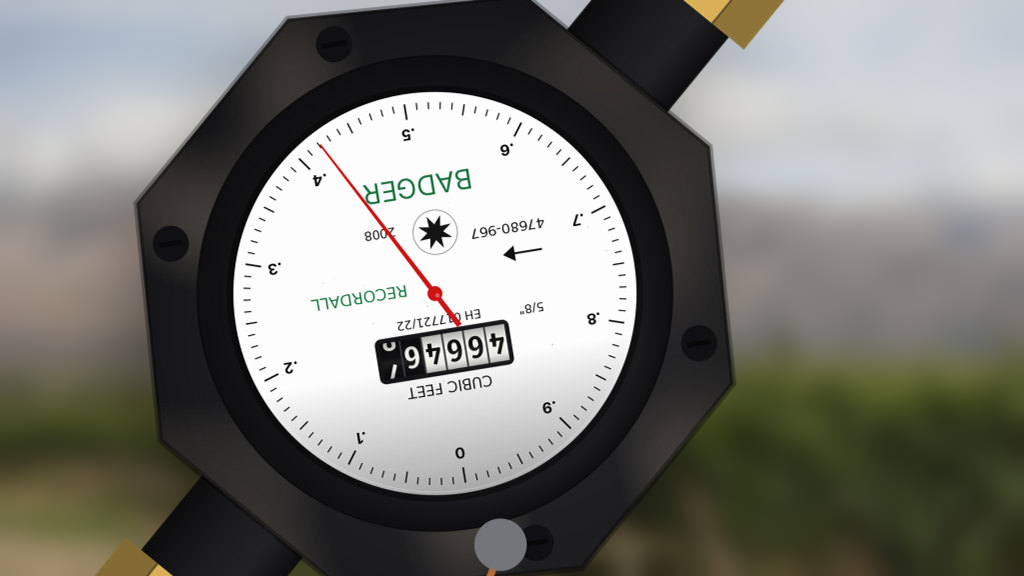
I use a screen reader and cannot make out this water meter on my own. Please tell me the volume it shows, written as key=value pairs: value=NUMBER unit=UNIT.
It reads value=466467.42 unit=ft³
